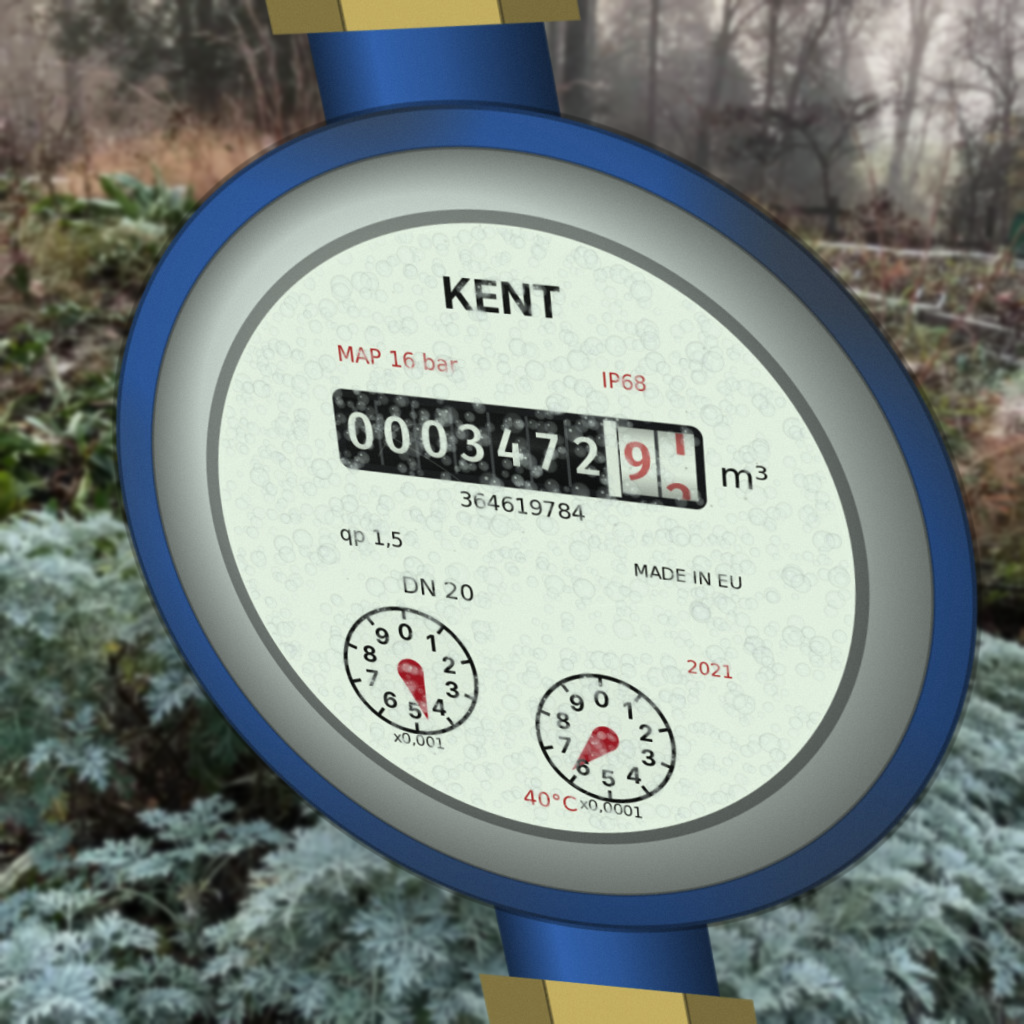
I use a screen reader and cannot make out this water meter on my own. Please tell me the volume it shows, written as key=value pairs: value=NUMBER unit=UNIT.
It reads value=3472.9146 unit=m³
